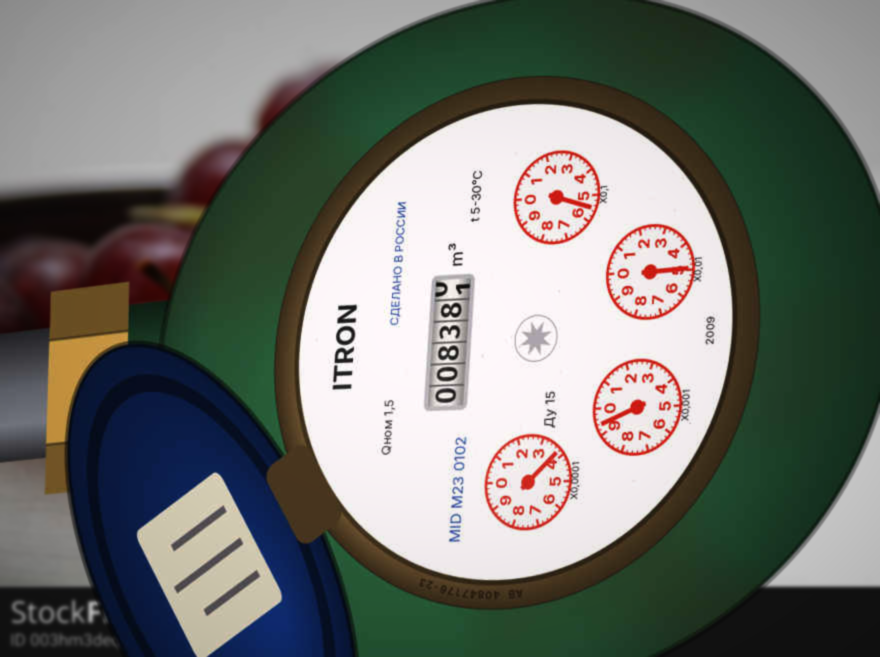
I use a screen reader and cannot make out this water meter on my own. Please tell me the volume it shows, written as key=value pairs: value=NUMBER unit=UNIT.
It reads value=8380.5493 unit=m³
